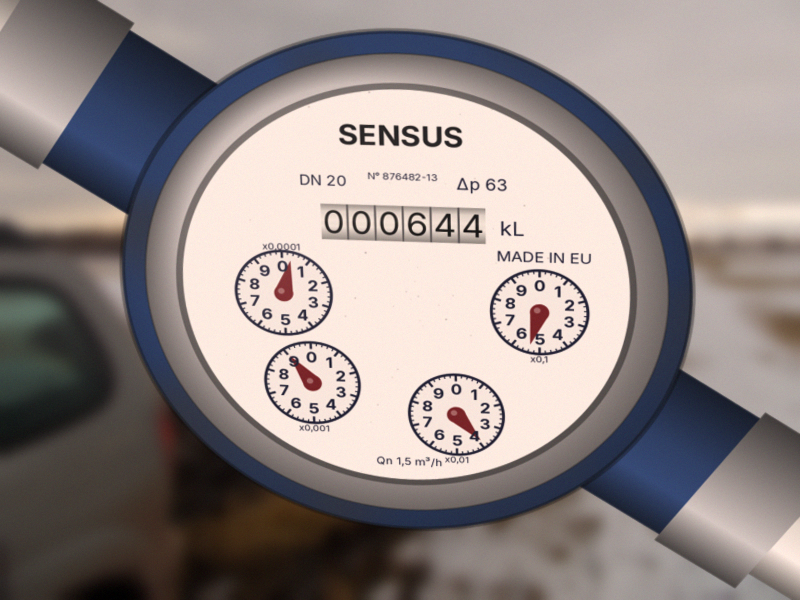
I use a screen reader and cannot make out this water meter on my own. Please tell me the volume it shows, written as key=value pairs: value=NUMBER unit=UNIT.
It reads value=644.5390 unit=kL
